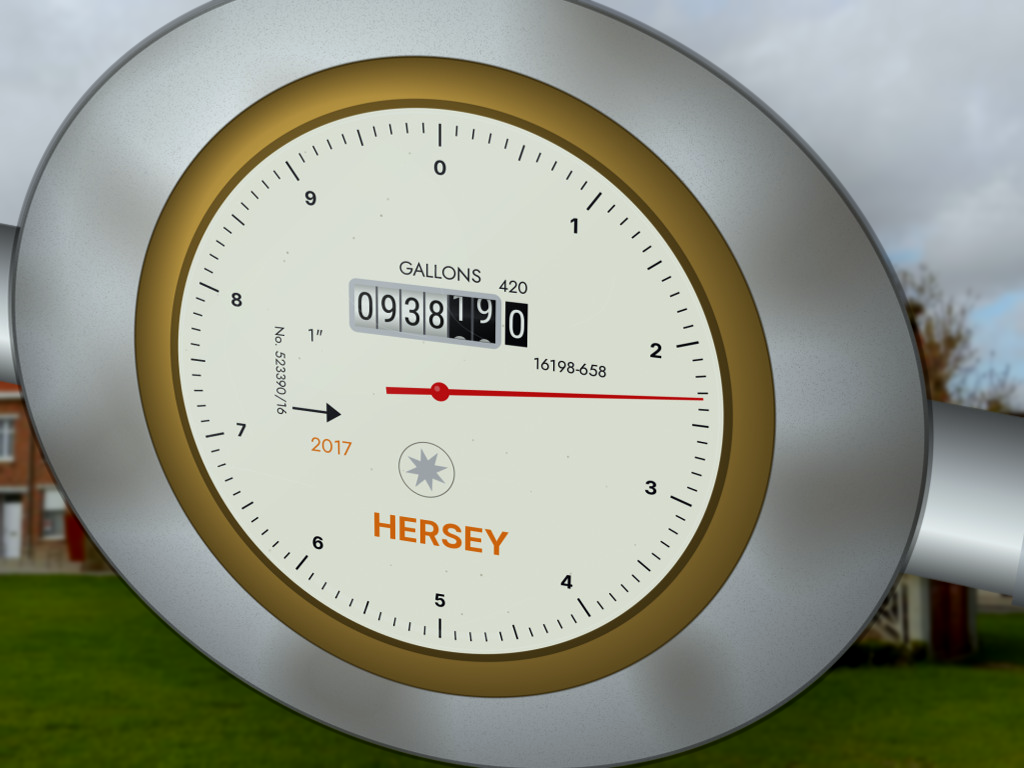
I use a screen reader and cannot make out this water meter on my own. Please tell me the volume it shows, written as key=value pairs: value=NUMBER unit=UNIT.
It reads value=938192.3 unit=gal
